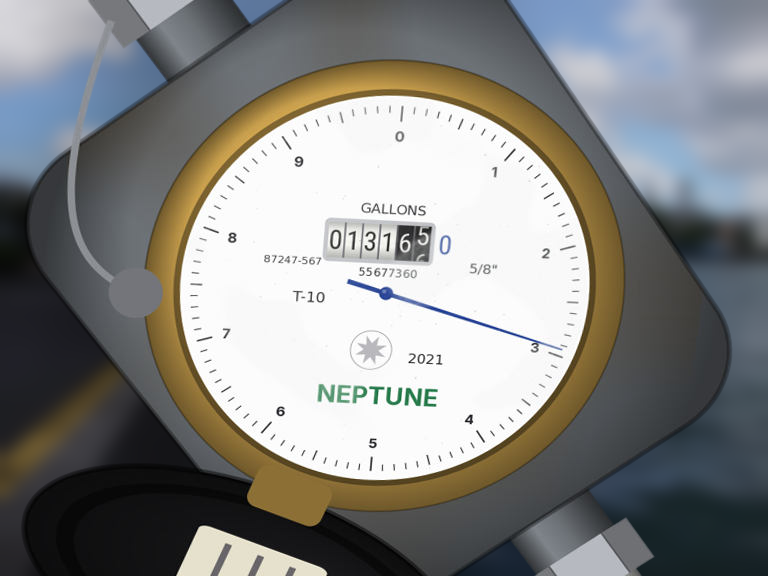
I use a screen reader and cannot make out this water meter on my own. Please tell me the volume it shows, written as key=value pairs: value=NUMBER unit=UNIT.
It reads value=131652.9 unit=gal
